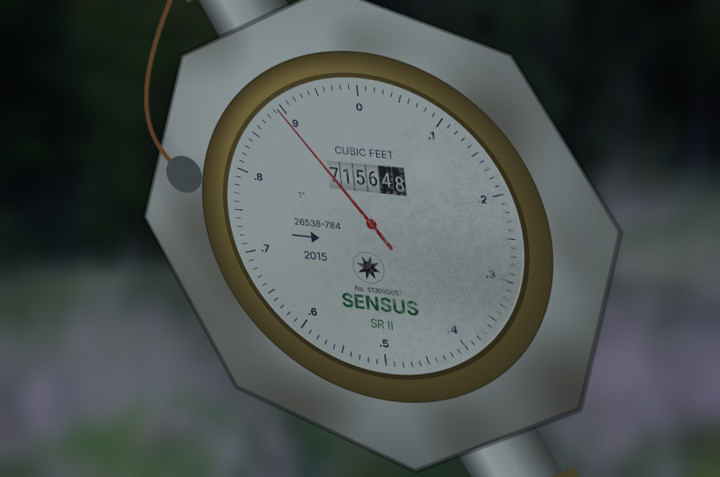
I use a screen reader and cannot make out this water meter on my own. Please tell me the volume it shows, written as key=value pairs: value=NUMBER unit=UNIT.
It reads value=715647.89 unit=ft³
